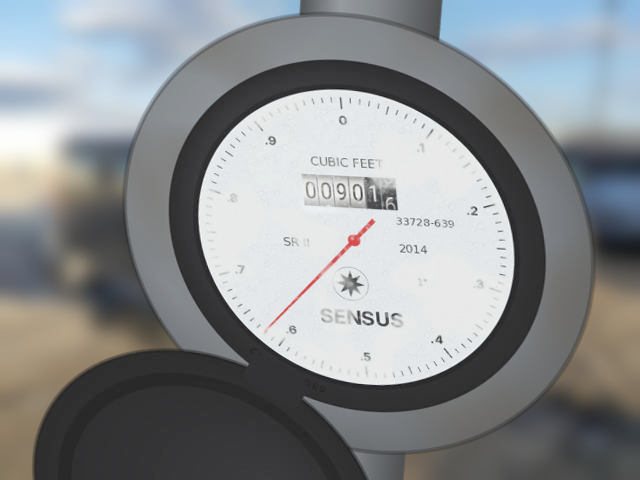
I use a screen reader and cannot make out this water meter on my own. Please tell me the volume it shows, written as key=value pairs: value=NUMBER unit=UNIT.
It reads value=9015.62 unit=ft³
